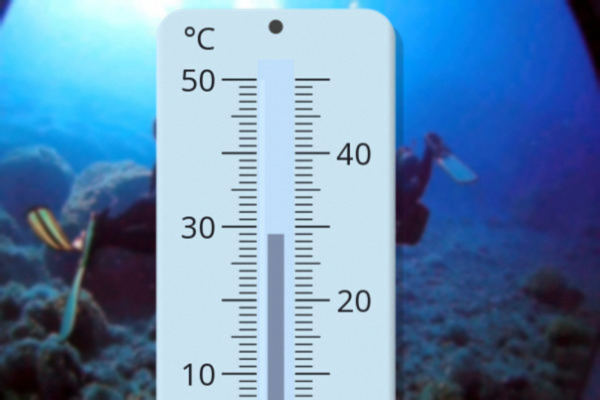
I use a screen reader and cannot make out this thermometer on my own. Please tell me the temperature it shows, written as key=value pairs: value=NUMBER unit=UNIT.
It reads value=29 unit=°C
